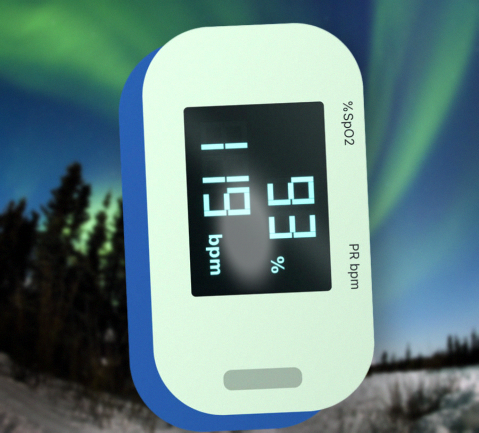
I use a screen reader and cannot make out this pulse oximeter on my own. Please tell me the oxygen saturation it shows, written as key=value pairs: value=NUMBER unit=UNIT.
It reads value=93 unit=%
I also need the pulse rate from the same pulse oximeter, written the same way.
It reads value=119 unit=bpm
